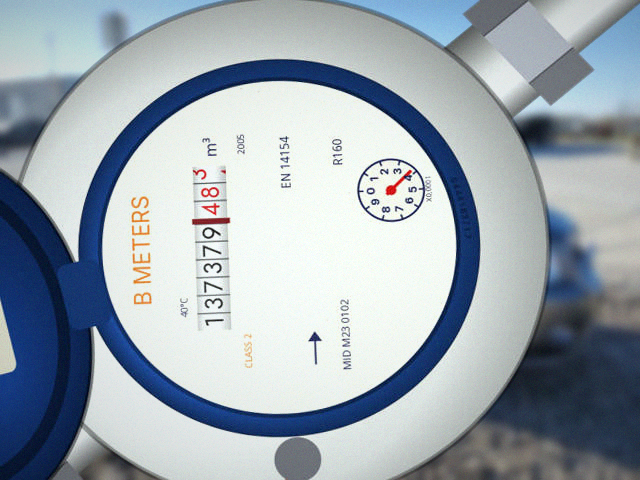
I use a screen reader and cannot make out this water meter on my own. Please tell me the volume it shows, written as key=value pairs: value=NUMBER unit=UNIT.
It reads value=137379.4833 unit=m³
